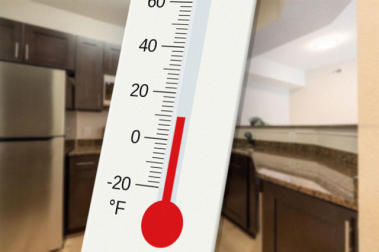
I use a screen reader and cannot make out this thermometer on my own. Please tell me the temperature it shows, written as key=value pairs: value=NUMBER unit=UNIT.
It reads value=10 unit=°F
